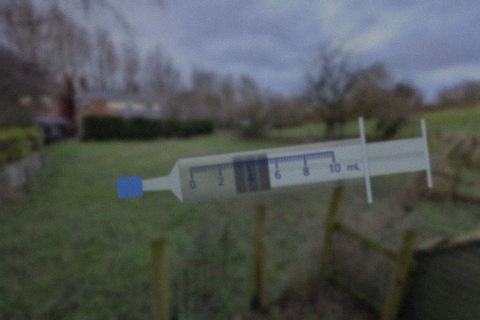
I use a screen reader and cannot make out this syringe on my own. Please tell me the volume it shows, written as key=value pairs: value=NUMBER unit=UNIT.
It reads value=3 unit=mL
